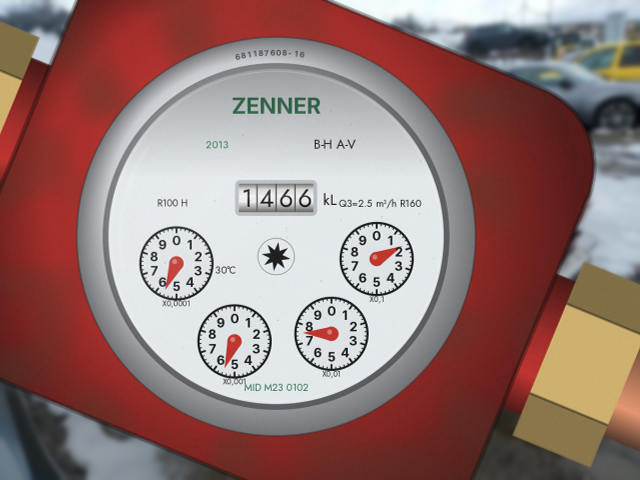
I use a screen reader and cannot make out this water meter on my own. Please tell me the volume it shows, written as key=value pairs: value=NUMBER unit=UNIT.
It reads value=1466.1755 unit=kL
